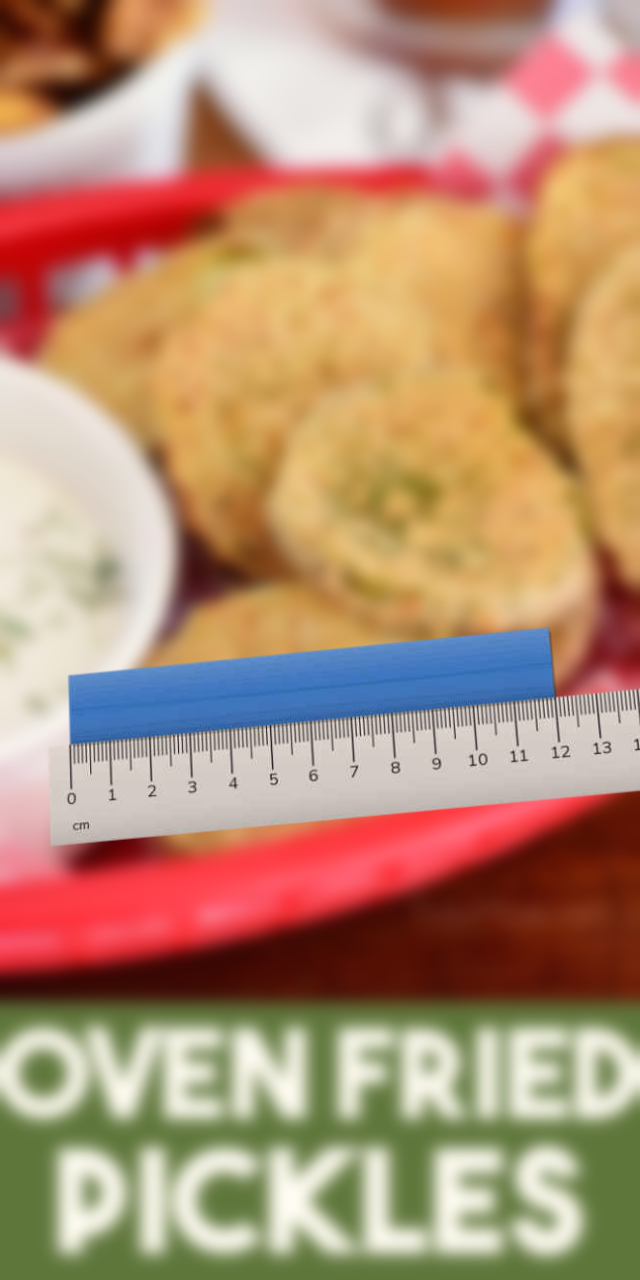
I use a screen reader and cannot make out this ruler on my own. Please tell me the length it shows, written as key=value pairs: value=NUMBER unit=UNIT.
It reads value=12 unit=cm
